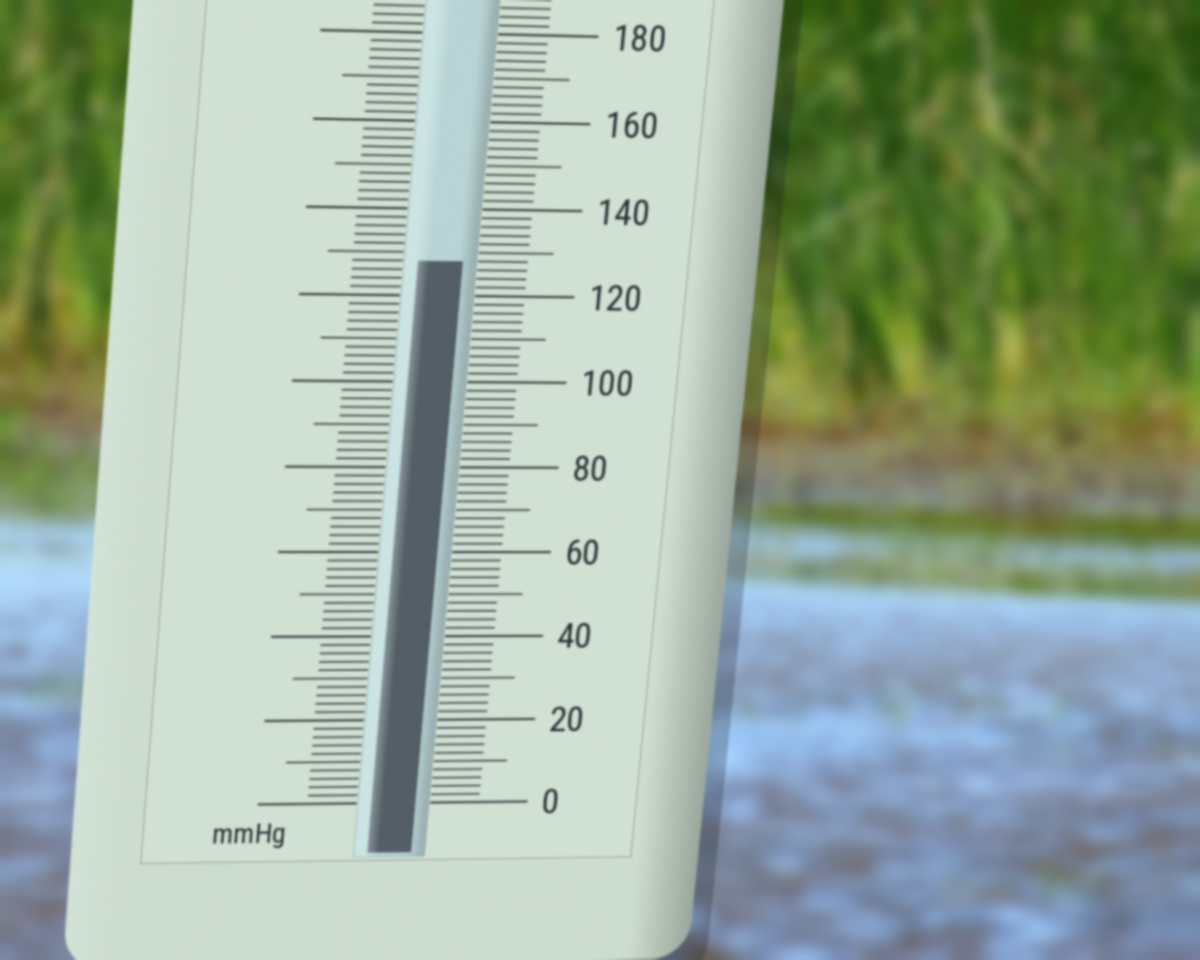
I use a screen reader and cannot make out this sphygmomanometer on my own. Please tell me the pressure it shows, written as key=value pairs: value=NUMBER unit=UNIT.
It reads value=128 unit=mmHg
